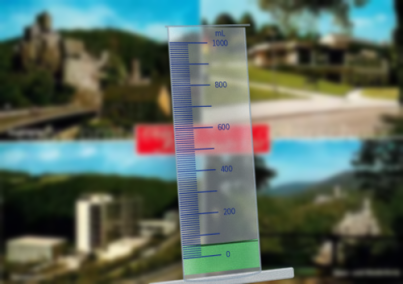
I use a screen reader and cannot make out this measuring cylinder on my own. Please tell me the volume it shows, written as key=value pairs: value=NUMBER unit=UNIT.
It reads value=50 unit=mL
